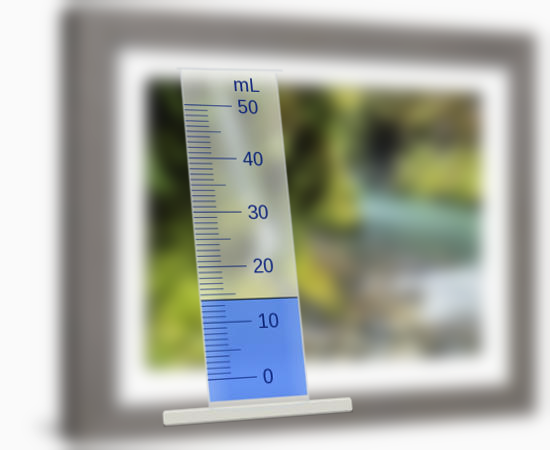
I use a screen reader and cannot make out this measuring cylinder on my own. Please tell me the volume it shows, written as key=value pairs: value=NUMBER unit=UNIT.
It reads value=14 unit=mL
